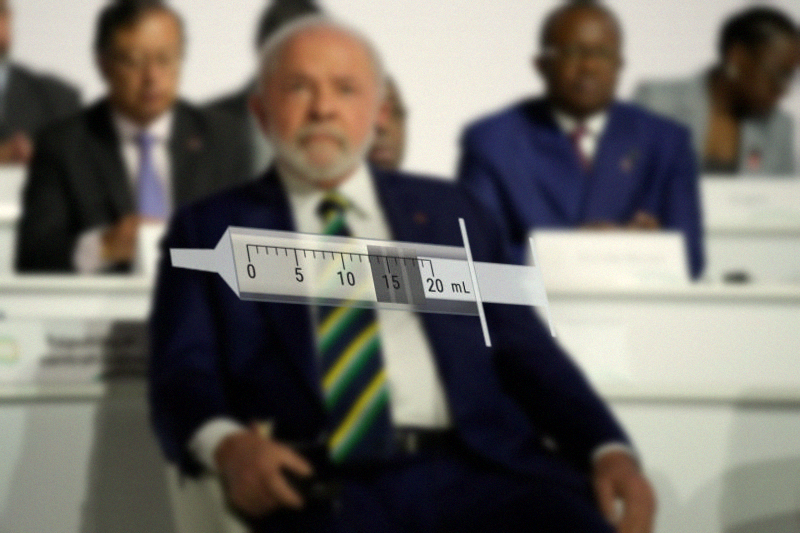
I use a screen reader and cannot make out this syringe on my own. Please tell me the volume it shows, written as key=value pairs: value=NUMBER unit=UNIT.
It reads value=13 unit=mL
